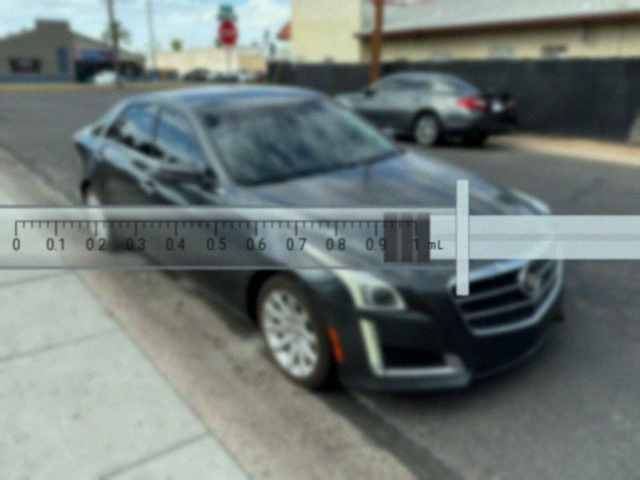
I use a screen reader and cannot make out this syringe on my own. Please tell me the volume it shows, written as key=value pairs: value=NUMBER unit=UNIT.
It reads value=0.92 unit=mL
